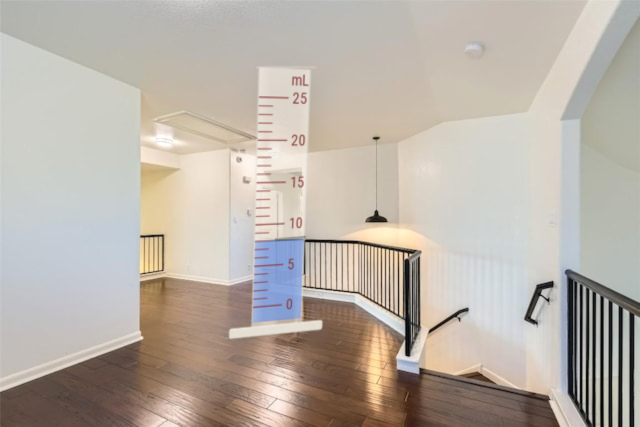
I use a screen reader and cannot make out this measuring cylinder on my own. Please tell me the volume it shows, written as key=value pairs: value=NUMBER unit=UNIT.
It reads value=8 unit=mL
